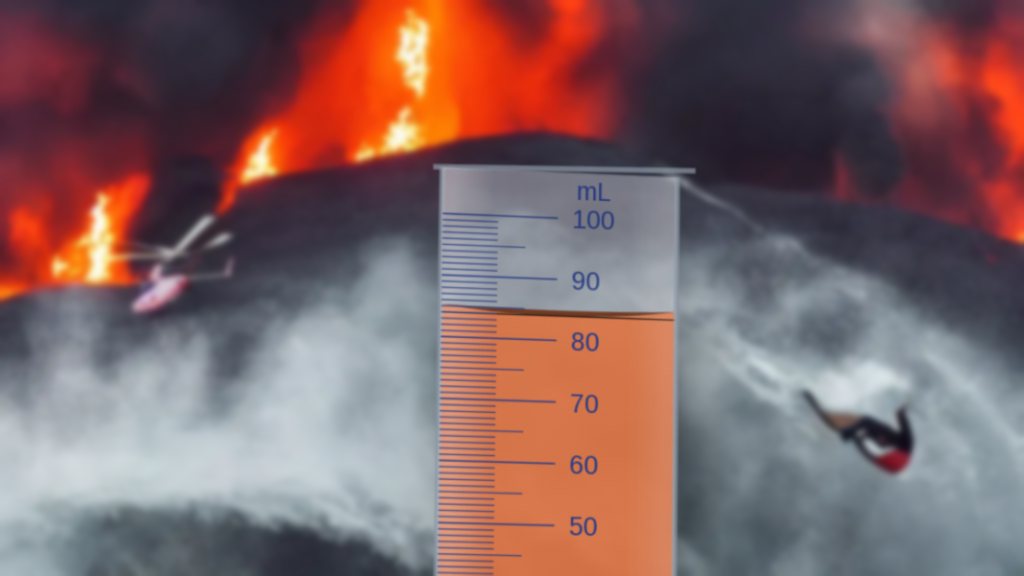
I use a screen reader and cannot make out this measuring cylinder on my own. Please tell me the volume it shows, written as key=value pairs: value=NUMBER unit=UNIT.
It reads value=84 unit=mL
